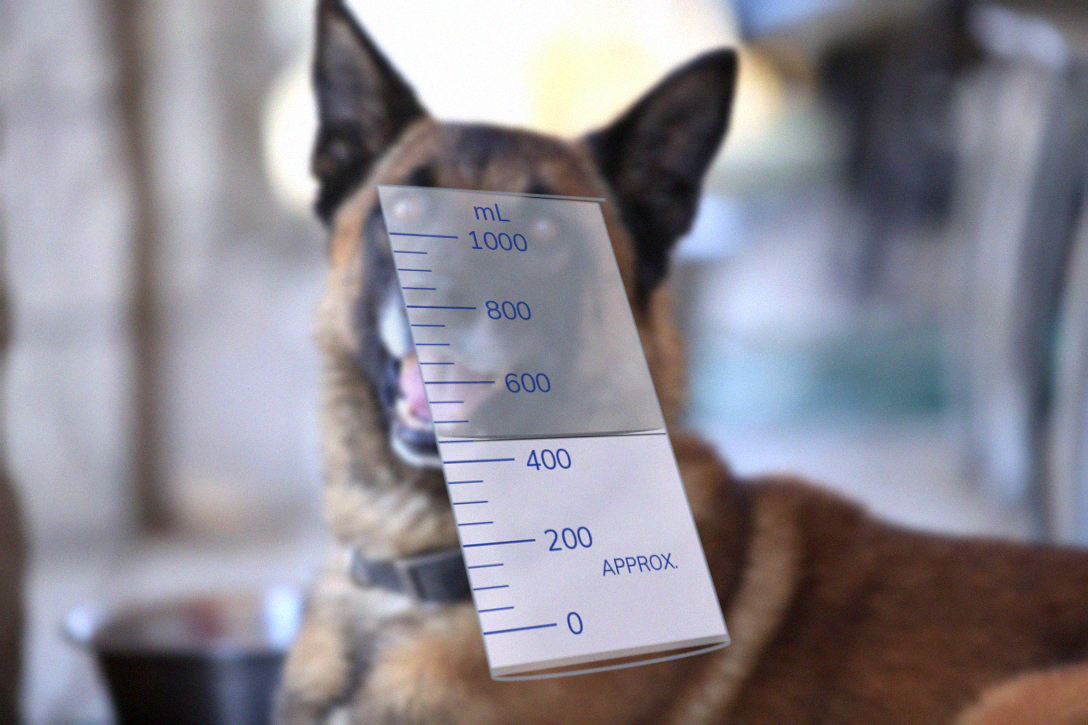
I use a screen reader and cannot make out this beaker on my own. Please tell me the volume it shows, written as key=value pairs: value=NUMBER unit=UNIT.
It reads value=450 unit=mL
